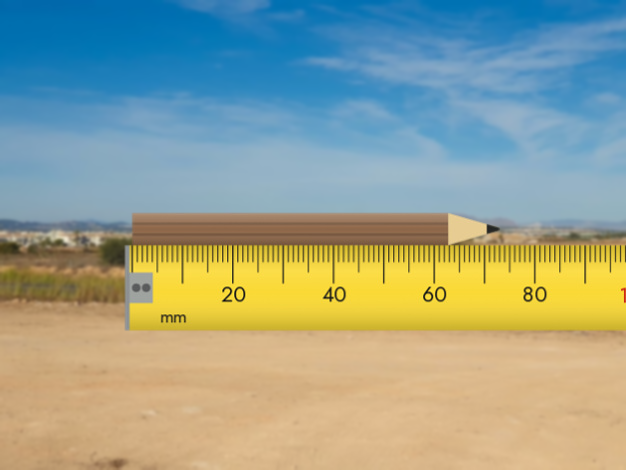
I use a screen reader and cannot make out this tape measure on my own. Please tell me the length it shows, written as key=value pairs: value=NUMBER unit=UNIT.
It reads value=73 unit=mm
